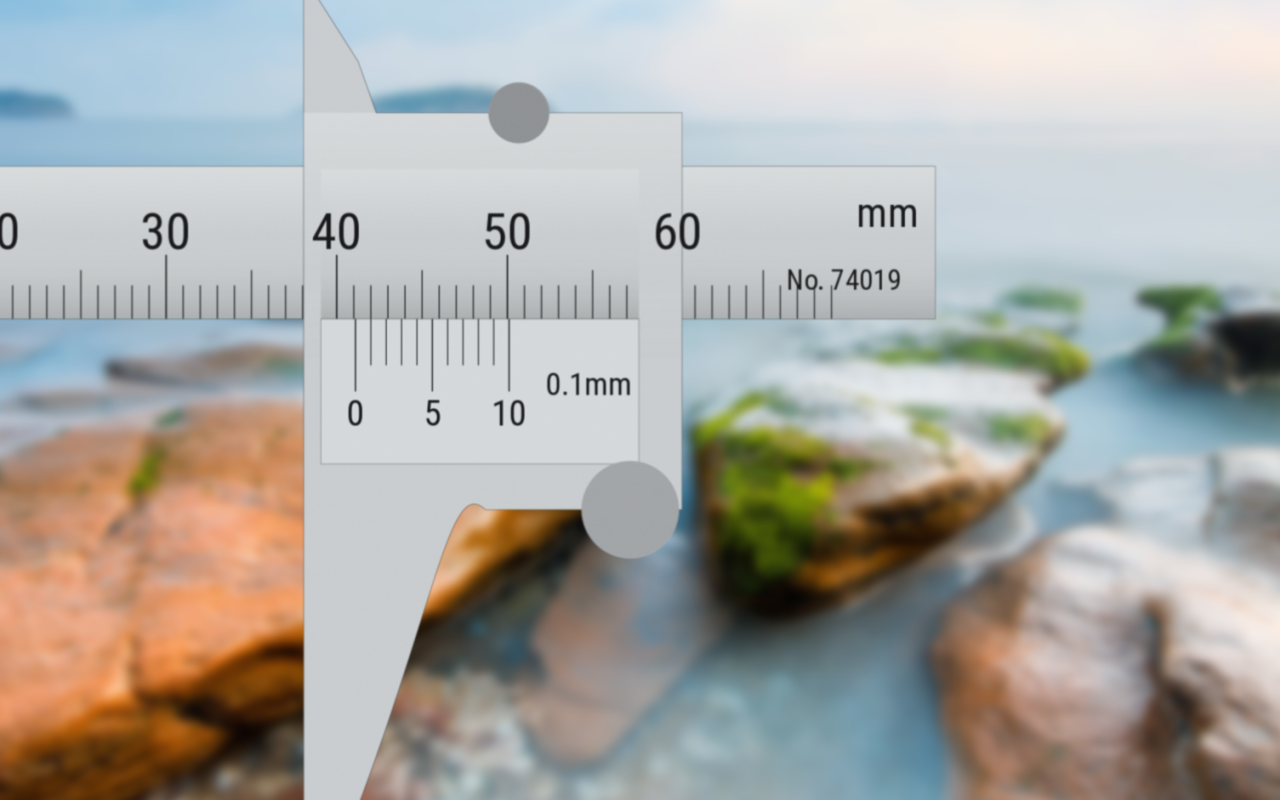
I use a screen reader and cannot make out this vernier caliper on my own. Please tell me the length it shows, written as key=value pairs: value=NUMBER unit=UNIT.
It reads value=41.1 unit=mm
